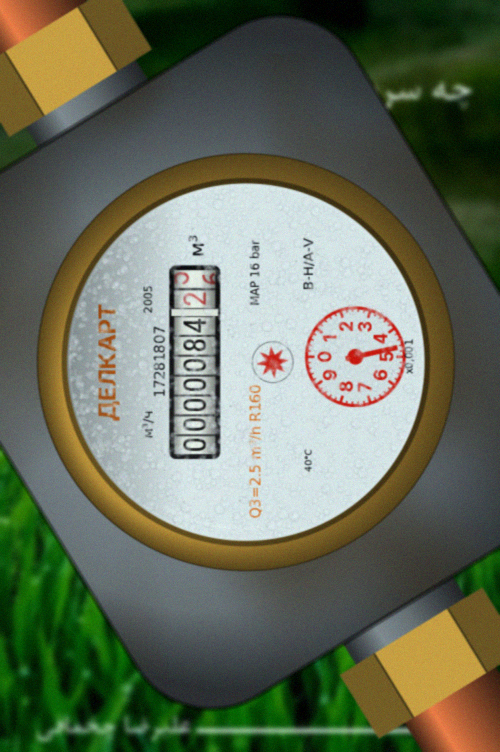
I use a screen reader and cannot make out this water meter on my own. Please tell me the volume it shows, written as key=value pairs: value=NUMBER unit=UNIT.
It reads value=84.254 unit=m³
